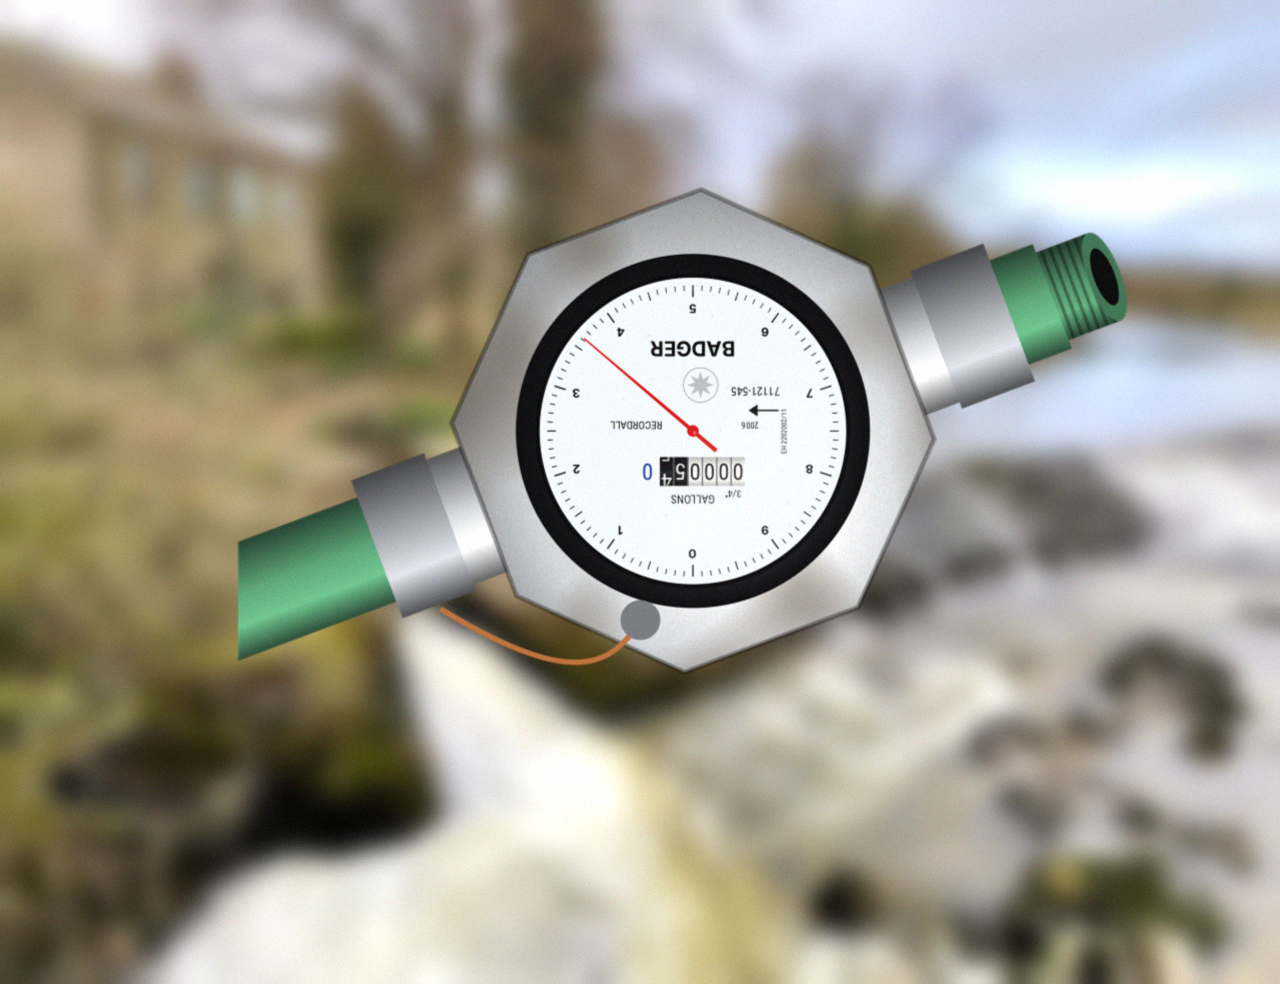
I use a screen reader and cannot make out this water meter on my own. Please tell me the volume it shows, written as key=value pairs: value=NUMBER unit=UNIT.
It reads value=543.6 unit=gal
